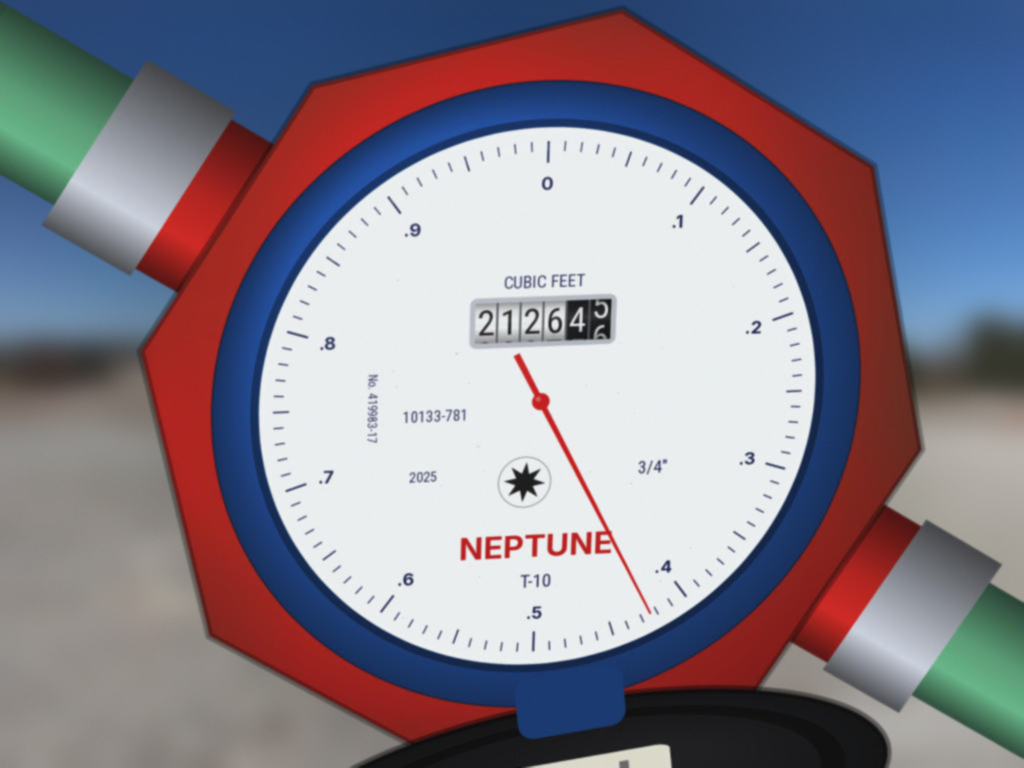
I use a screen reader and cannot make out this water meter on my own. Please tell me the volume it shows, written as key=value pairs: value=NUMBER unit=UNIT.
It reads value=212645.42 unit=ft³
